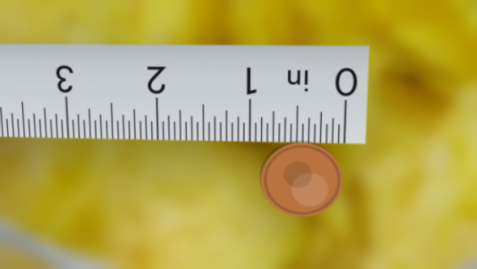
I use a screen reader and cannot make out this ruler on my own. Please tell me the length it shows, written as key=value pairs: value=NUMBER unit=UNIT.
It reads value=0.875 unit=in
